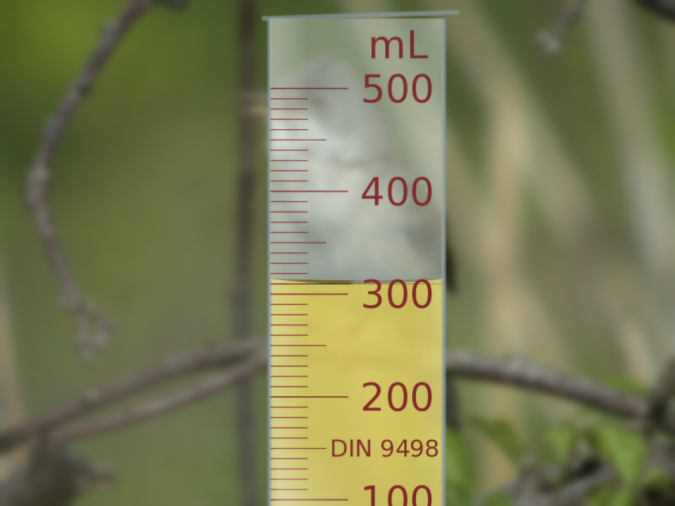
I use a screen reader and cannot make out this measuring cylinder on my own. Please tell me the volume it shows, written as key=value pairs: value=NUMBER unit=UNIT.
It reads value=310 unit=mL
